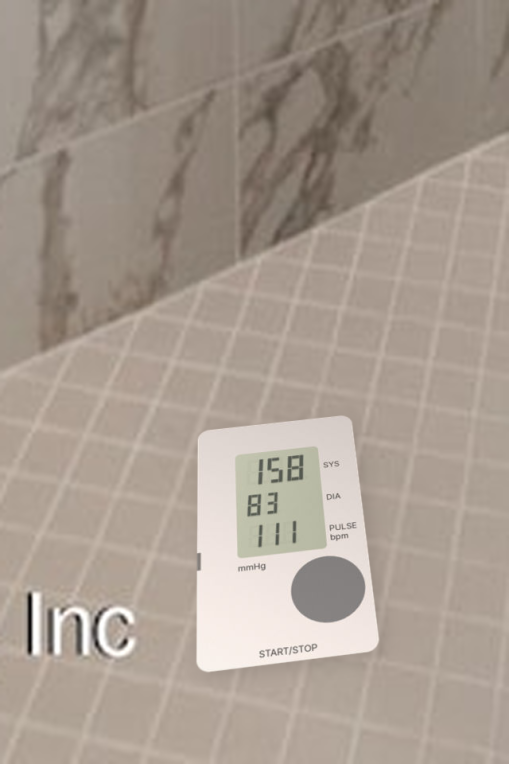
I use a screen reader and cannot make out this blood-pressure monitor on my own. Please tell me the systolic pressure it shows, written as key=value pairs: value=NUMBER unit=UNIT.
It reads value=158 unit=mmHg
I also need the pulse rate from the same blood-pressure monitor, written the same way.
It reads value=111 unit=bpm
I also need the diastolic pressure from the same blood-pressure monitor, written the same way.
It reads value=83 unit=mmHg
